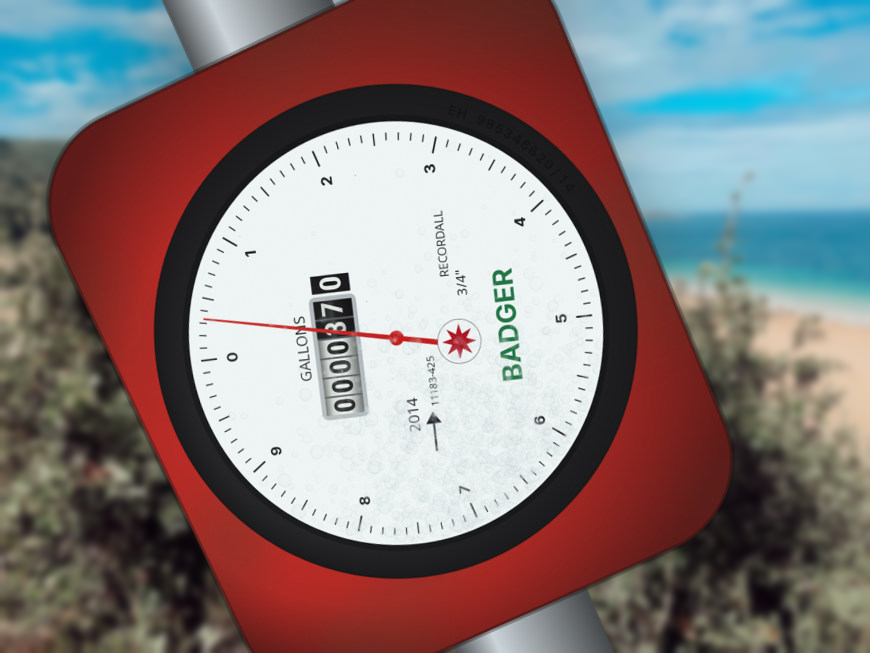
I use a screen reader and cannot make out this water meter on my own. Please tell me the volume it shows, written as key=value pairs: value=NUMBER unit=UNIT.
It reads value=370.3 unit=gal
